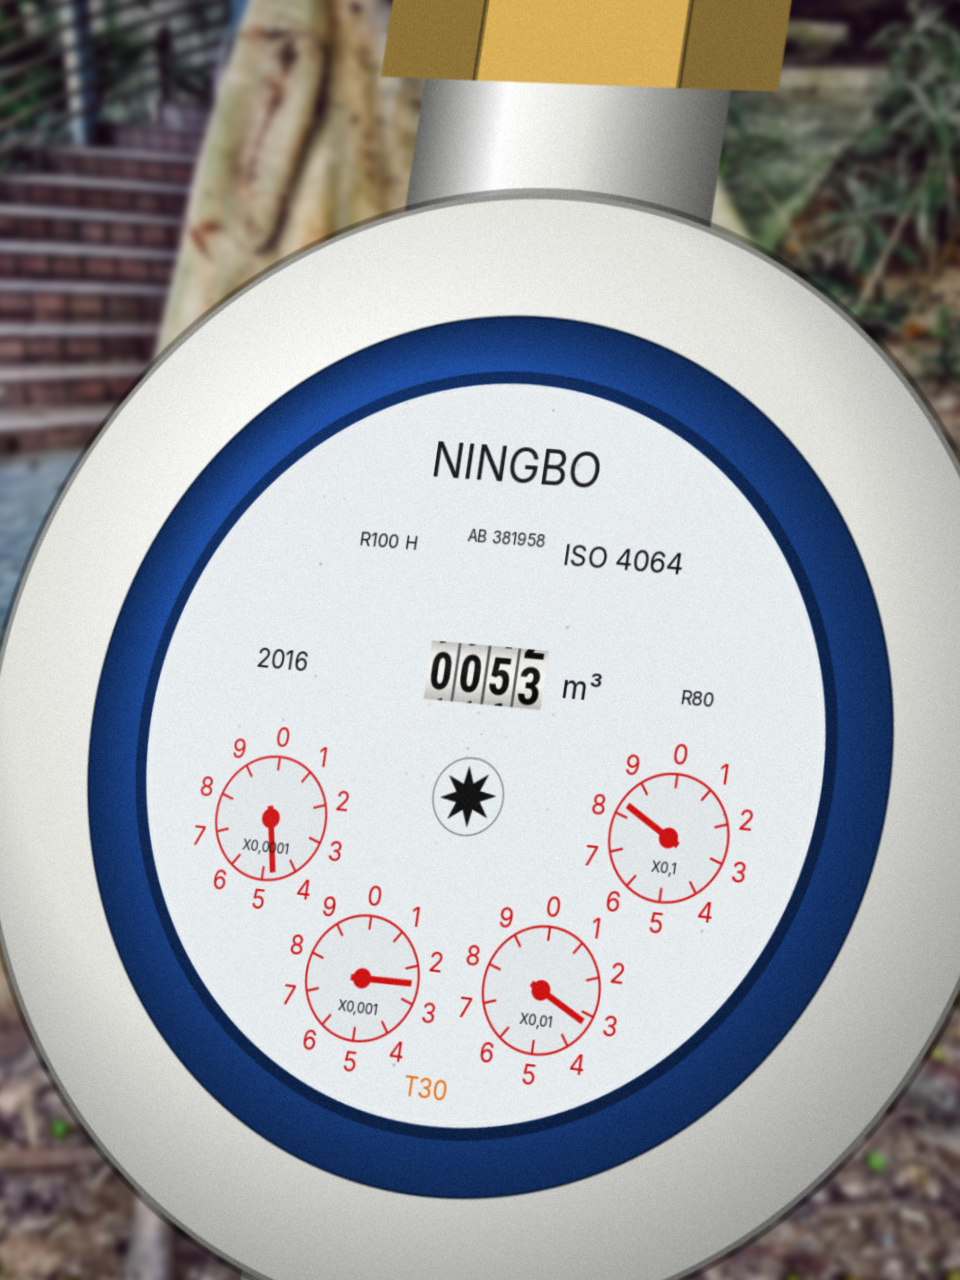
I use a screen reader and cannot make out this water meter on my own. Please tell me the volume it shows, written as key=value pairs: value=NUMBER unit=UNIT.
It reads value=52.8324 unit=m³
